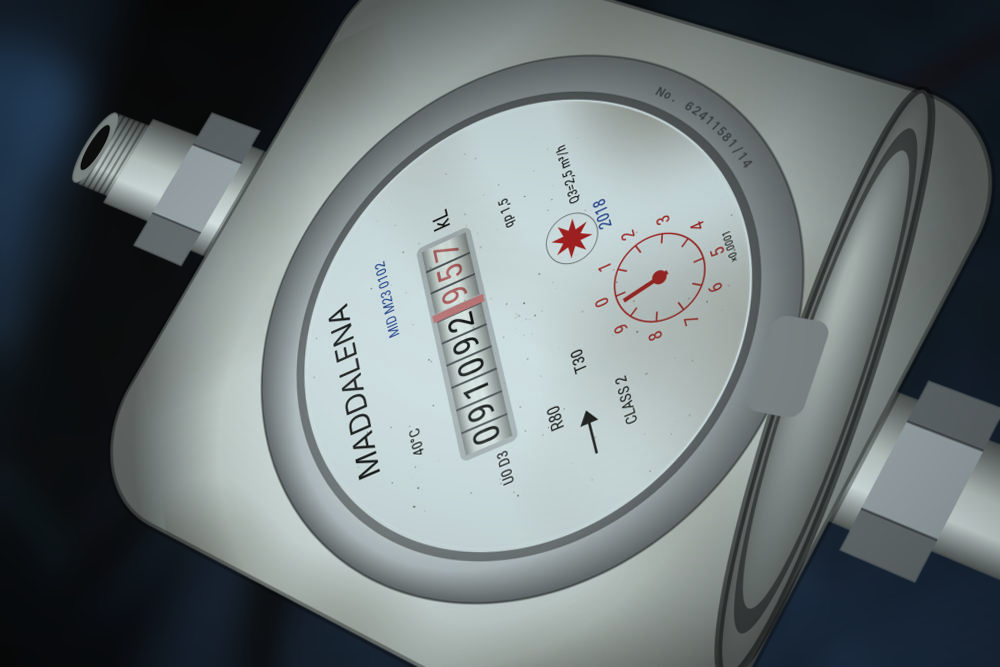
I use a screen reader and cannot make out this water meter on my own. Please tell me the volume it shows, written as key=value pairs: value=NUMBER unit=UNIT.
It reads value=91092.9569 unit=kL
